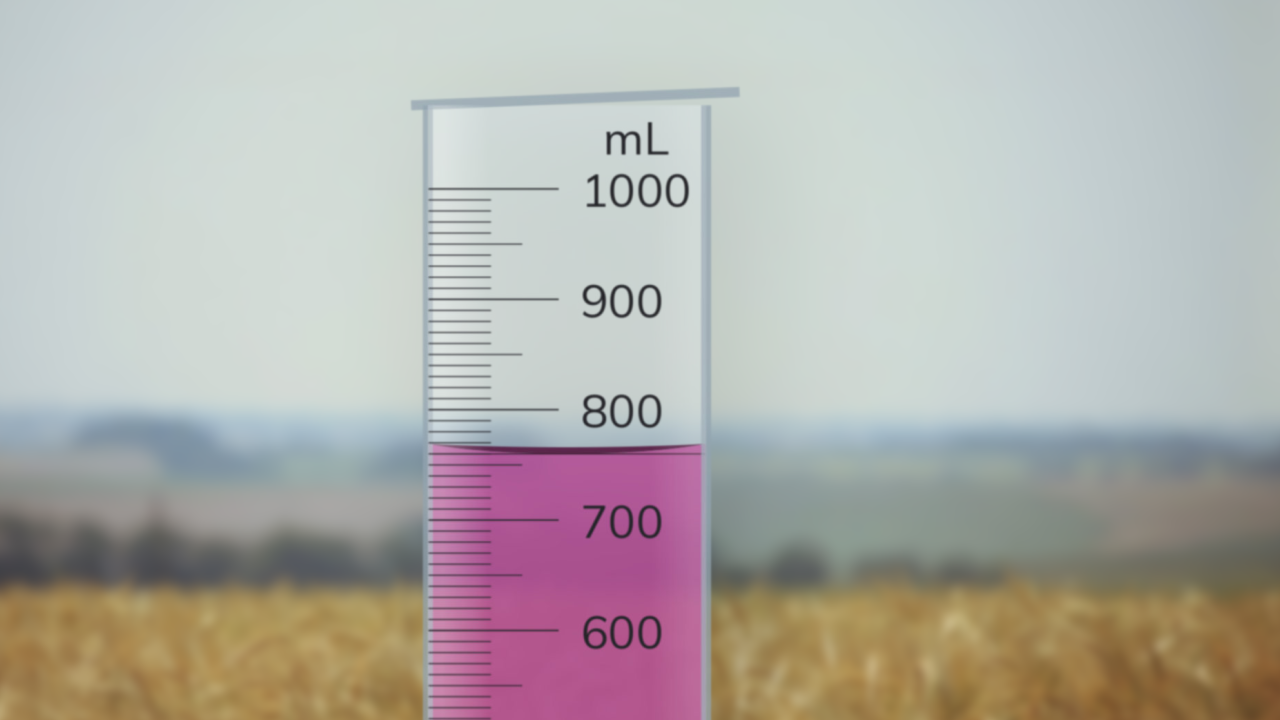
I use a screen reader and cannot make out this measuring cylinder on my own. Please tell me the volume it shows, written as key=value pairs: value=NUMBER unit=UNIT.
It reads value=760 unit=mL
